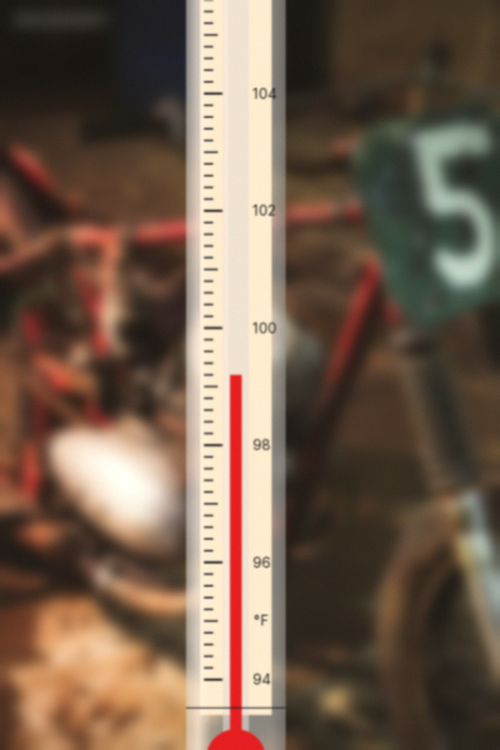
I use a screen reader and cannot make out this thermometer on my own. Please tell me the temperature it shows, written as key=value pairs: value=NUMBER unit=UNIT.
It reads value=99.2 unit=°F
